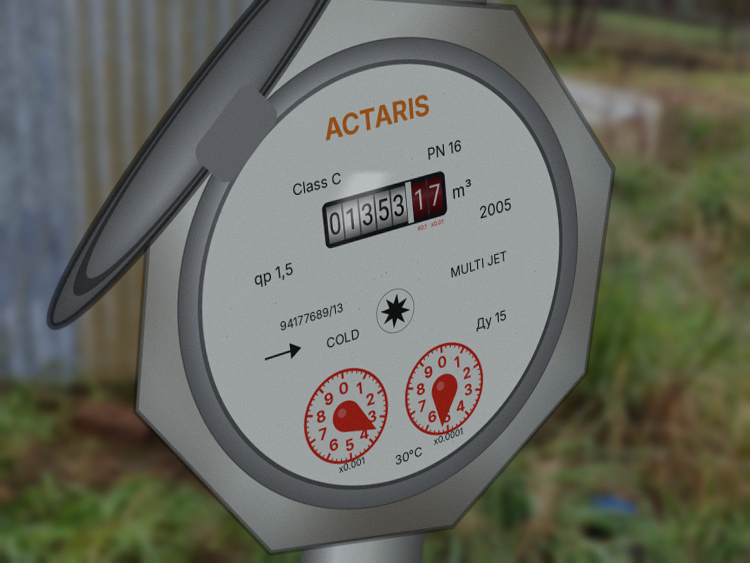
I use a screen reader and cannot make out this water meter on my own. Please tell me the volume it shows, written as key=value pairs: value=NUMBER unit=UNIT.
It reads value=1353.1735 unit=m³
